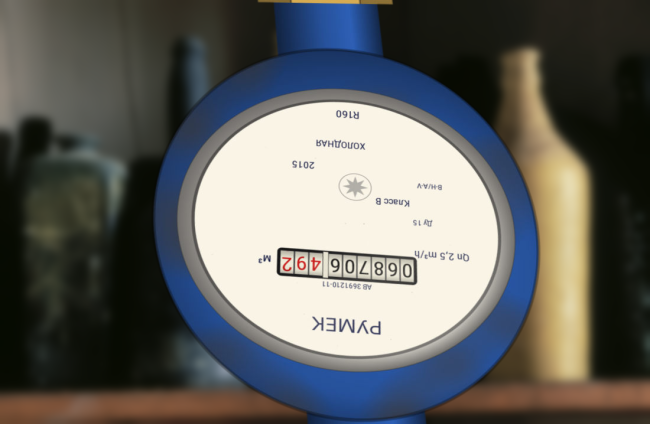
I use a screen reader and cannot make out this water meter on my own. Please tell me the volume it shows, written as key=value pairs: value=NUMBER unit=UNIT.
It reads value=68706.492 unit=m³
